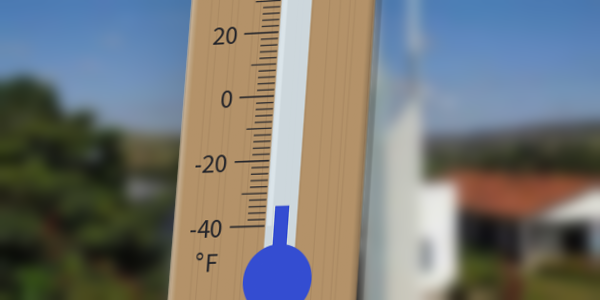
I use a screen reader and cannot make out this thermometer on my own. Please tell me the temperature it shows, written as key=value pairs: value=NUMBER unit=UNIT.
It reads value=-34 unit=°F
